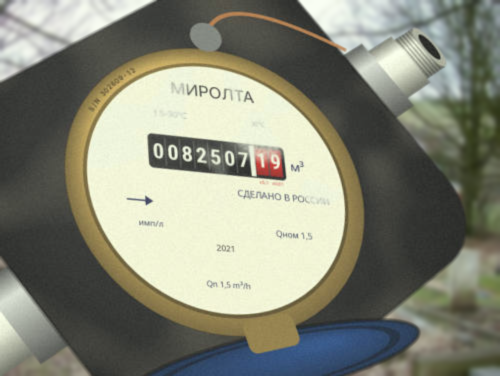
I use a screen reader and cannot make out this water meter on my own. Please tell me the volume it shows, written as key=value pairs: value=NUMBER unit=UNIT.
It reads value=82507.19 unit=m³
